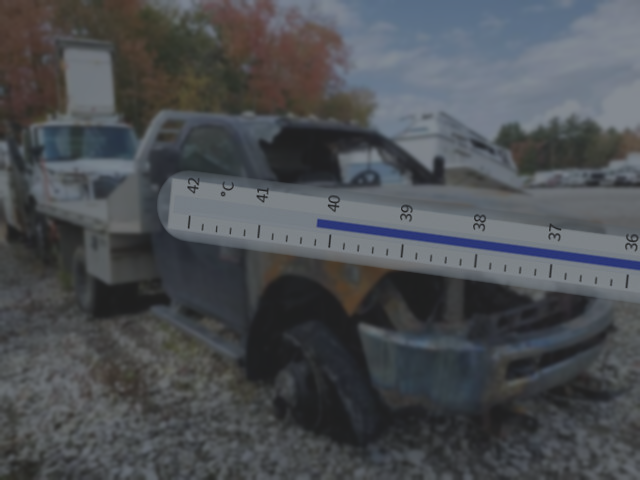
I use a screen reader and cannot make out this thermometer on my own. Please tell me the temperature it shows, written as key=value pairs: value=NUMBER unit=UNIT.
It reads value=40.2 unit=°C
